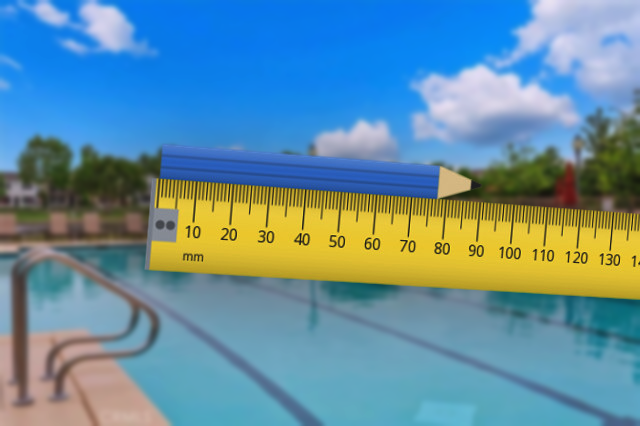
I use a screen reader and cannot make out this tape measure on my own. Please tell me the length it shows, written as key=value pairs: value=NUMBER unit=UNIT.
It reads value=90 unit=mm
